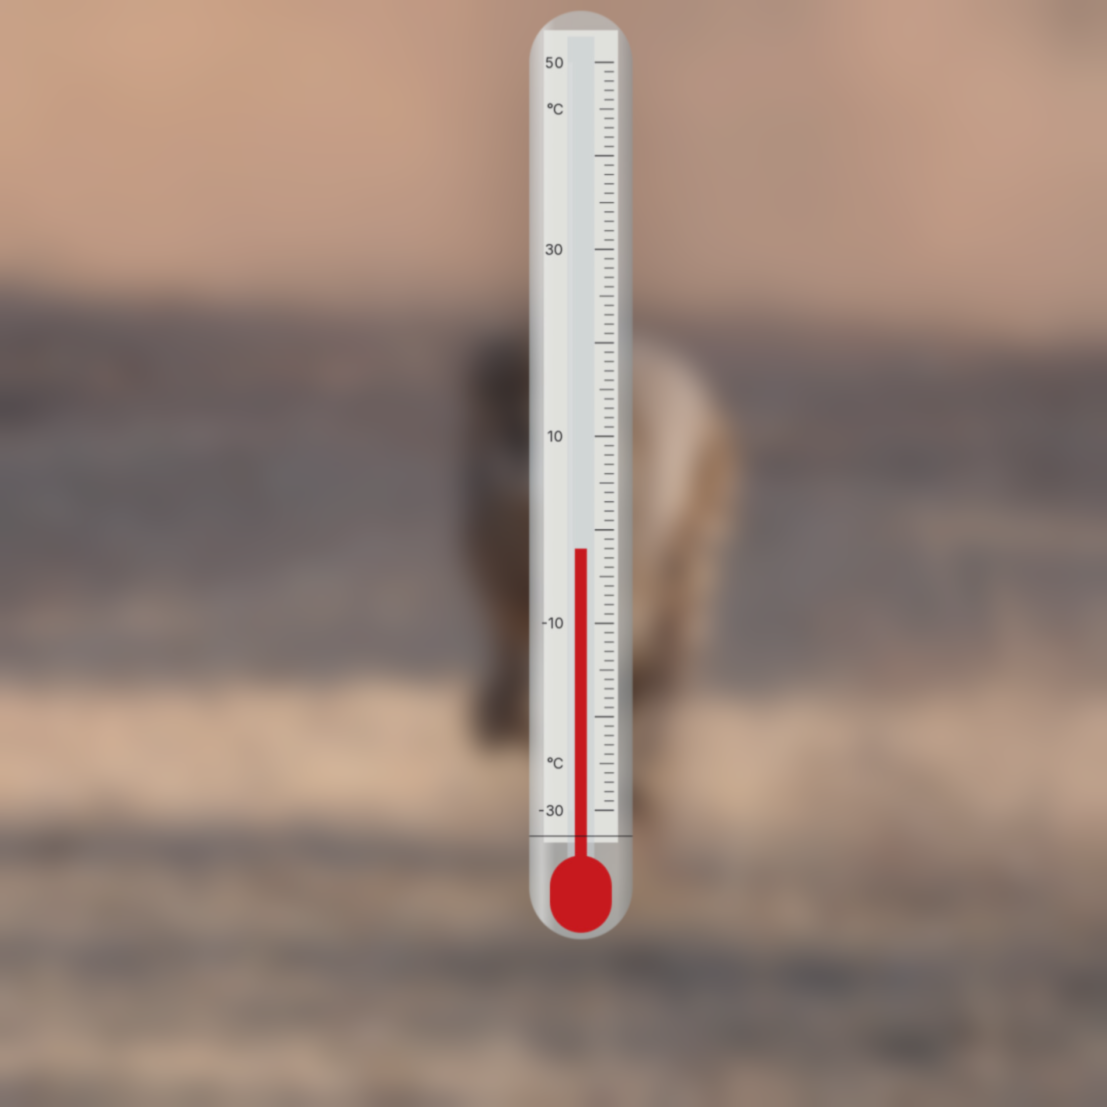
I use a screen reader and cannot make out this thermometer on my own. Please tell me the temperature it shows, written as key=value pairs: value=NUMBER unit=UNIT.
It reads value=-2 unit=°C
